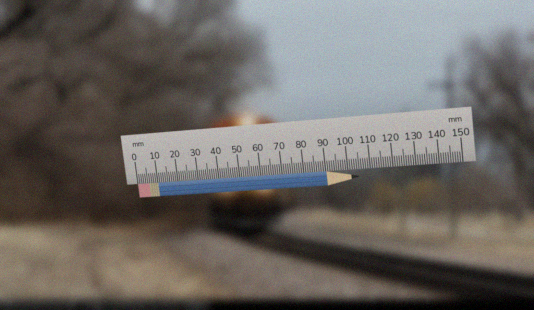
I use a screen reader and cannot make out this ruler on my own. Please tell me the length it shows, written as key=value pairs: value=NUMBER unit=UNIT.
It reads value=105 unit=mm
